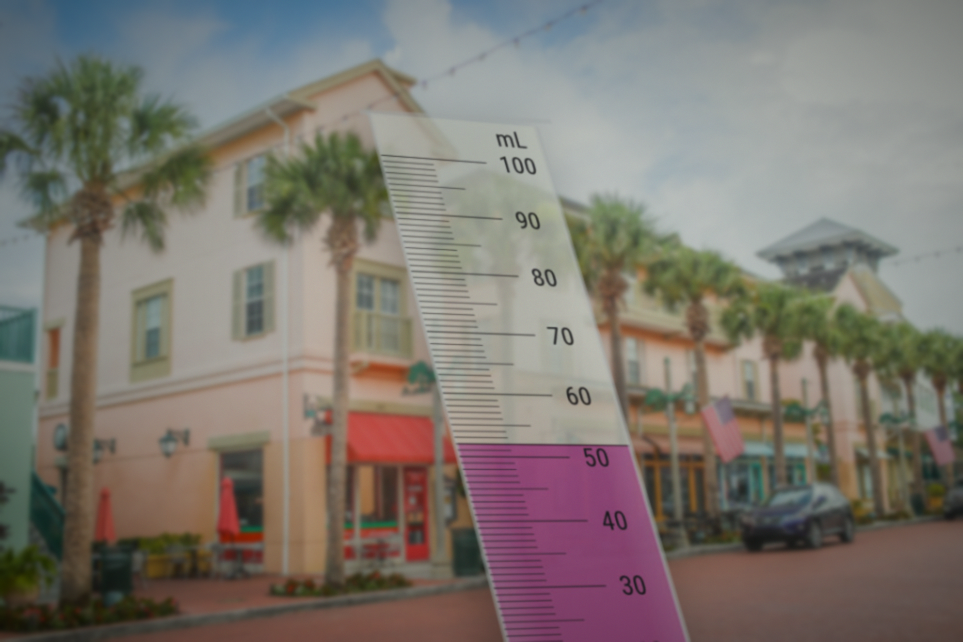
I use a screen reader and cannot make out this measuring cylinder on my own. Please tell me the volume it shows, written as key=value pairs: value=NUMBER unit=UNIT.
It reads value=52 unit=mL
